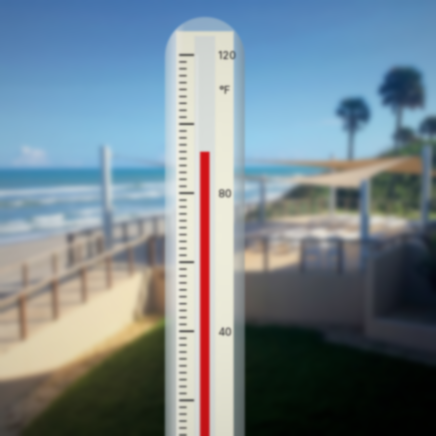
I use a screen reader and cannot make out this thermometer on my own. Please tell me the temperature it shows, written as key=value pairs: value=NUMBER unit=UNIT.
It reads value=92 unit=°F
